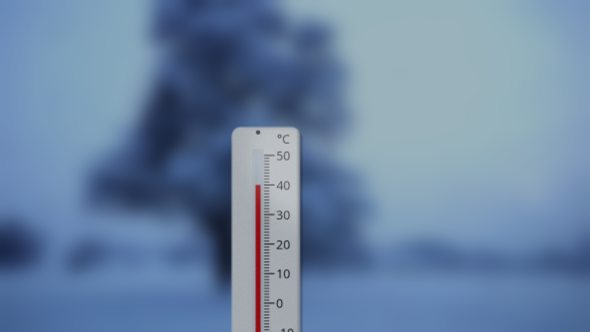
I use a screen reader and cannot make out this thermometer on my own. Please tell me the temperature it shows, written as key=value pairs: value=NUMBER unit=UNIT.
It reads value=40 unit=°C
